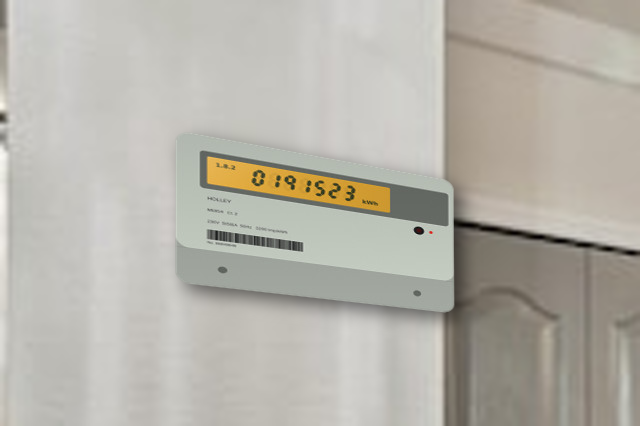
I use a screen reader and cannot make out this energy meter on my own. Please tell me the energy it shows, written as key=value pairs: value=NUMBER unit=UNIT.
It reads value=191523 unit=kWh
